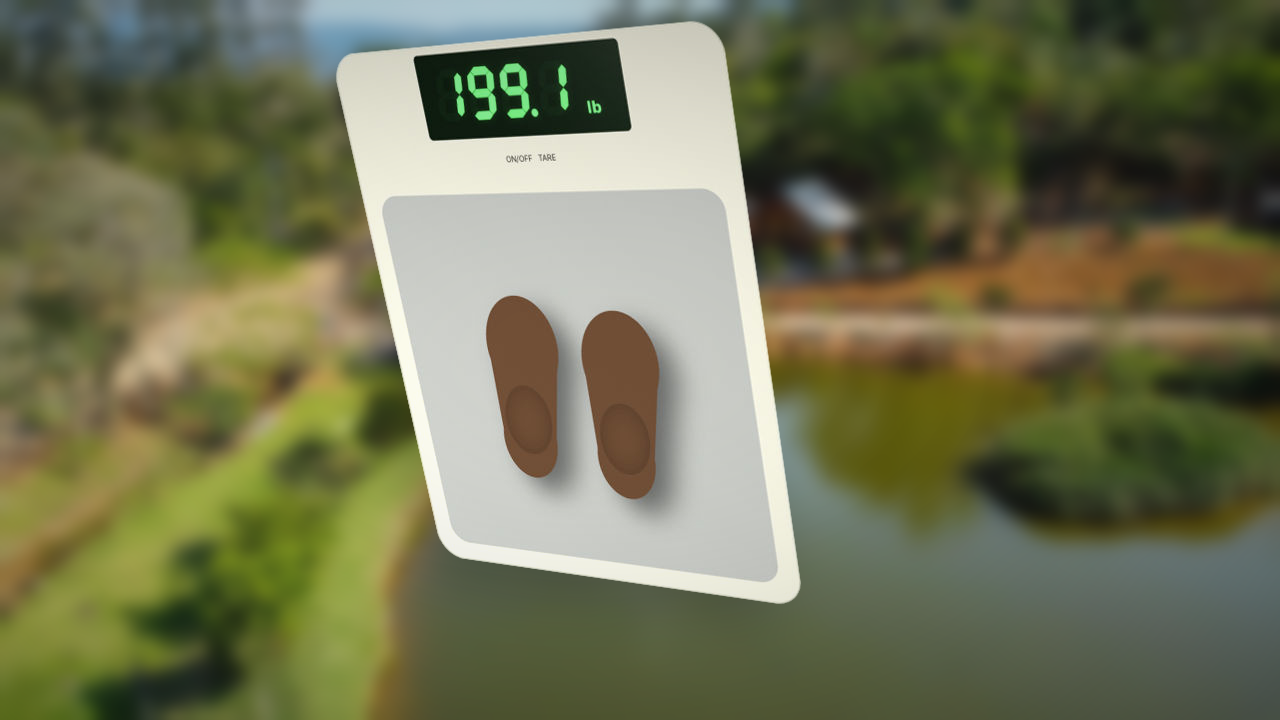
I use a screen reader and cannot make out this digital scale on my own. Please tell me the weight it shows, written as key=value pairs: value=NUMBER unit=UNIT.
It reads value=199.1 unit=lb
